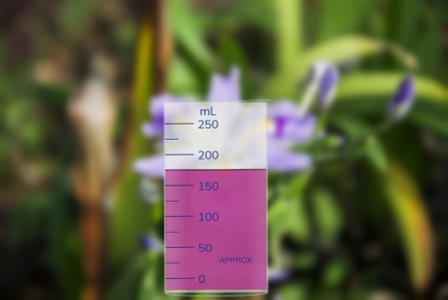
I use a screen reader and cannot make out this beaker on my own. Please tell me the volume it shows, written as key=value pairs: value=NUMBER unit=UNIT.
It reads value=175 unit=mL
